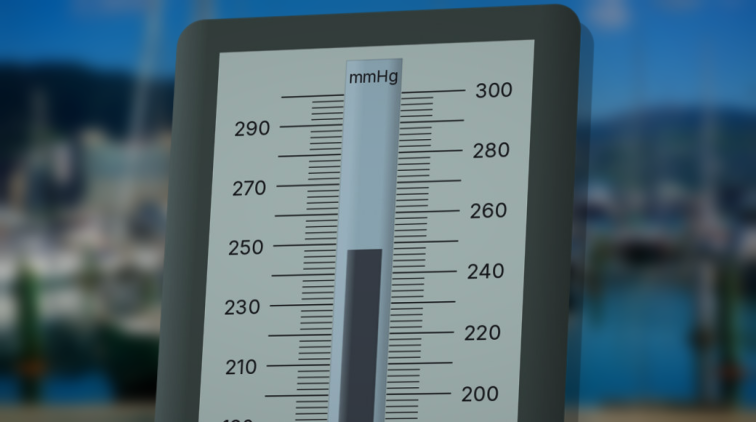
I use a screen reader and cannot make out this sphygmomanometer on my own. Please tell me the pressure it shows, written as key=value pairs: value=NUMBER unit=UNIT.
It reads value=248 unit=mmHg
